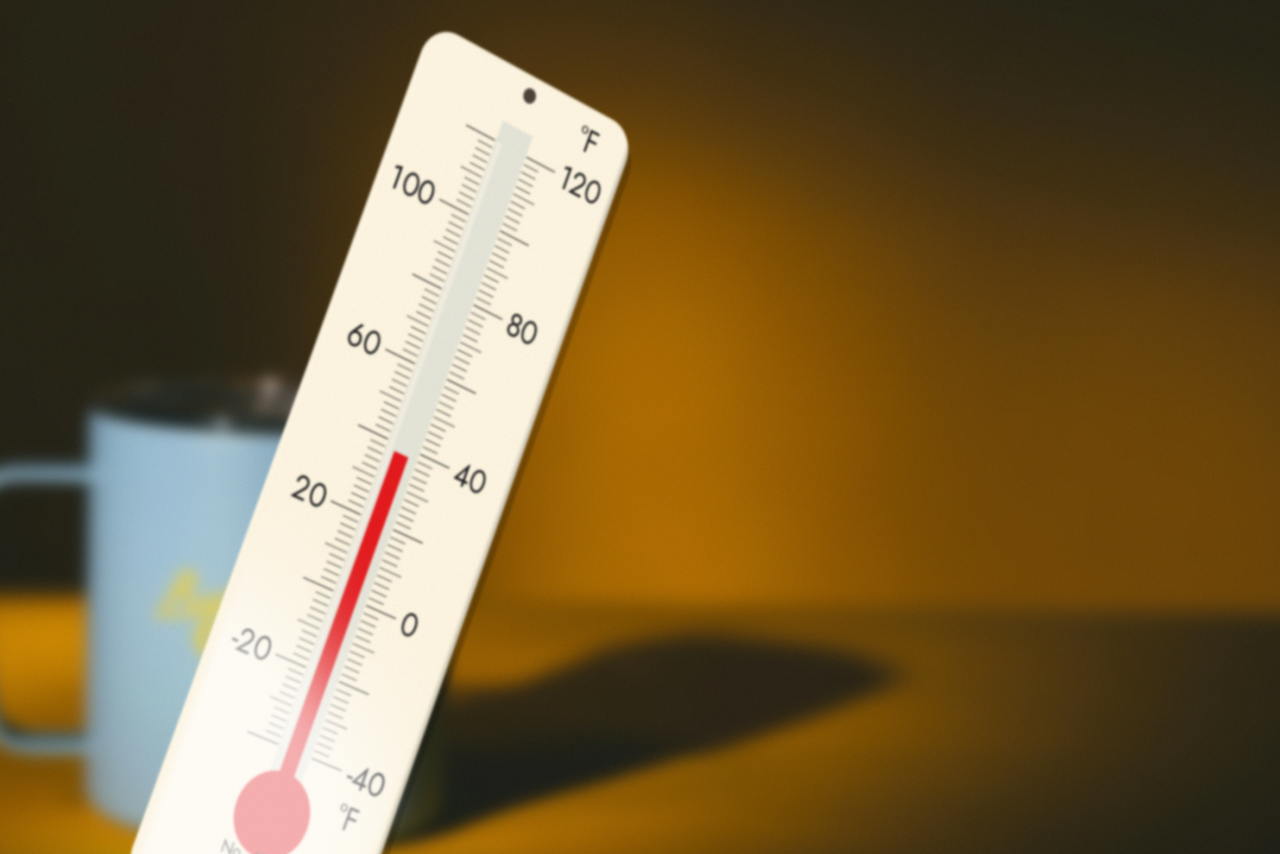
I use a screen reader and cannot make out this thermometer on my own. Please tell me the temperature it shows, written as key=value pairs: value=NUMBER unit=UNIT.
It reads value=38 unit=°F
